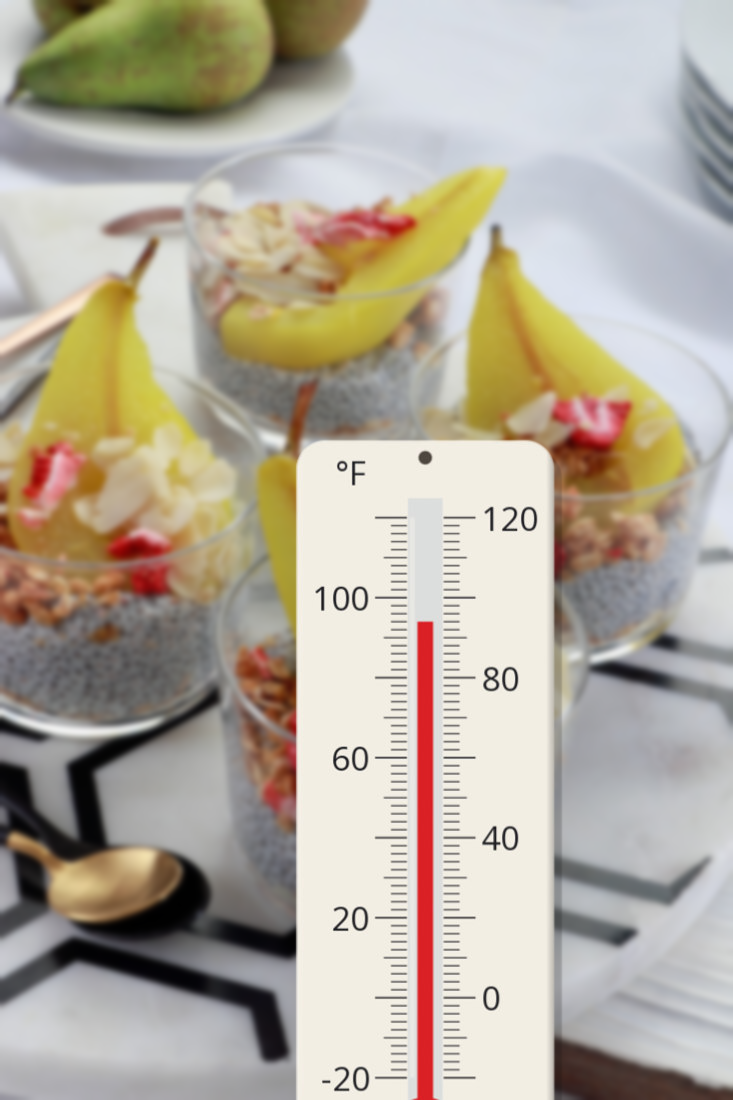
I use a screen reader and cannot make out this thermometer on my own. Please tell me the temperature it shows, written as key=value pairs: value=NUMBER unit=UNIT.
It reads value=94 unit=°F
